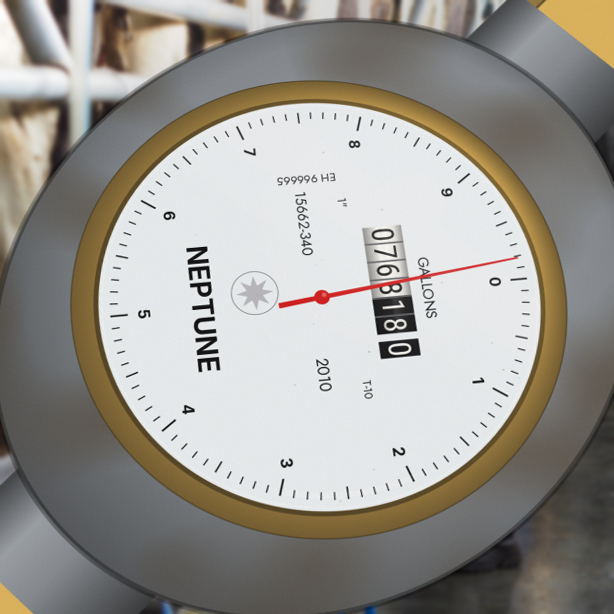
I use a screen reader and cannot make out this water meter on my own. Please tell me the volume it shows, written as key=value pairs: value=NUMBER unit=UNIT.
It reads value=768179.8 unit=gal
